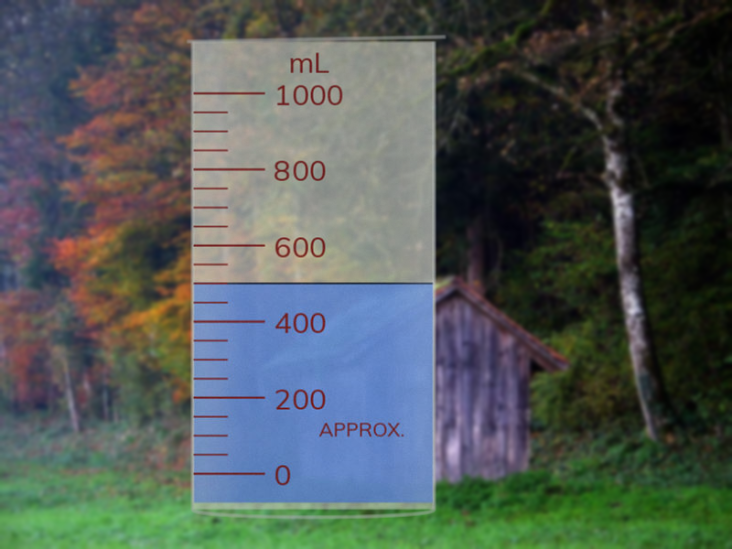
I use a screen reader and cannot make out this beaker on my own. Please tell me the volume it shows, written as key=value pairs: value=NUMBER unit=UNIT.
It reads value=500 unit=mL
